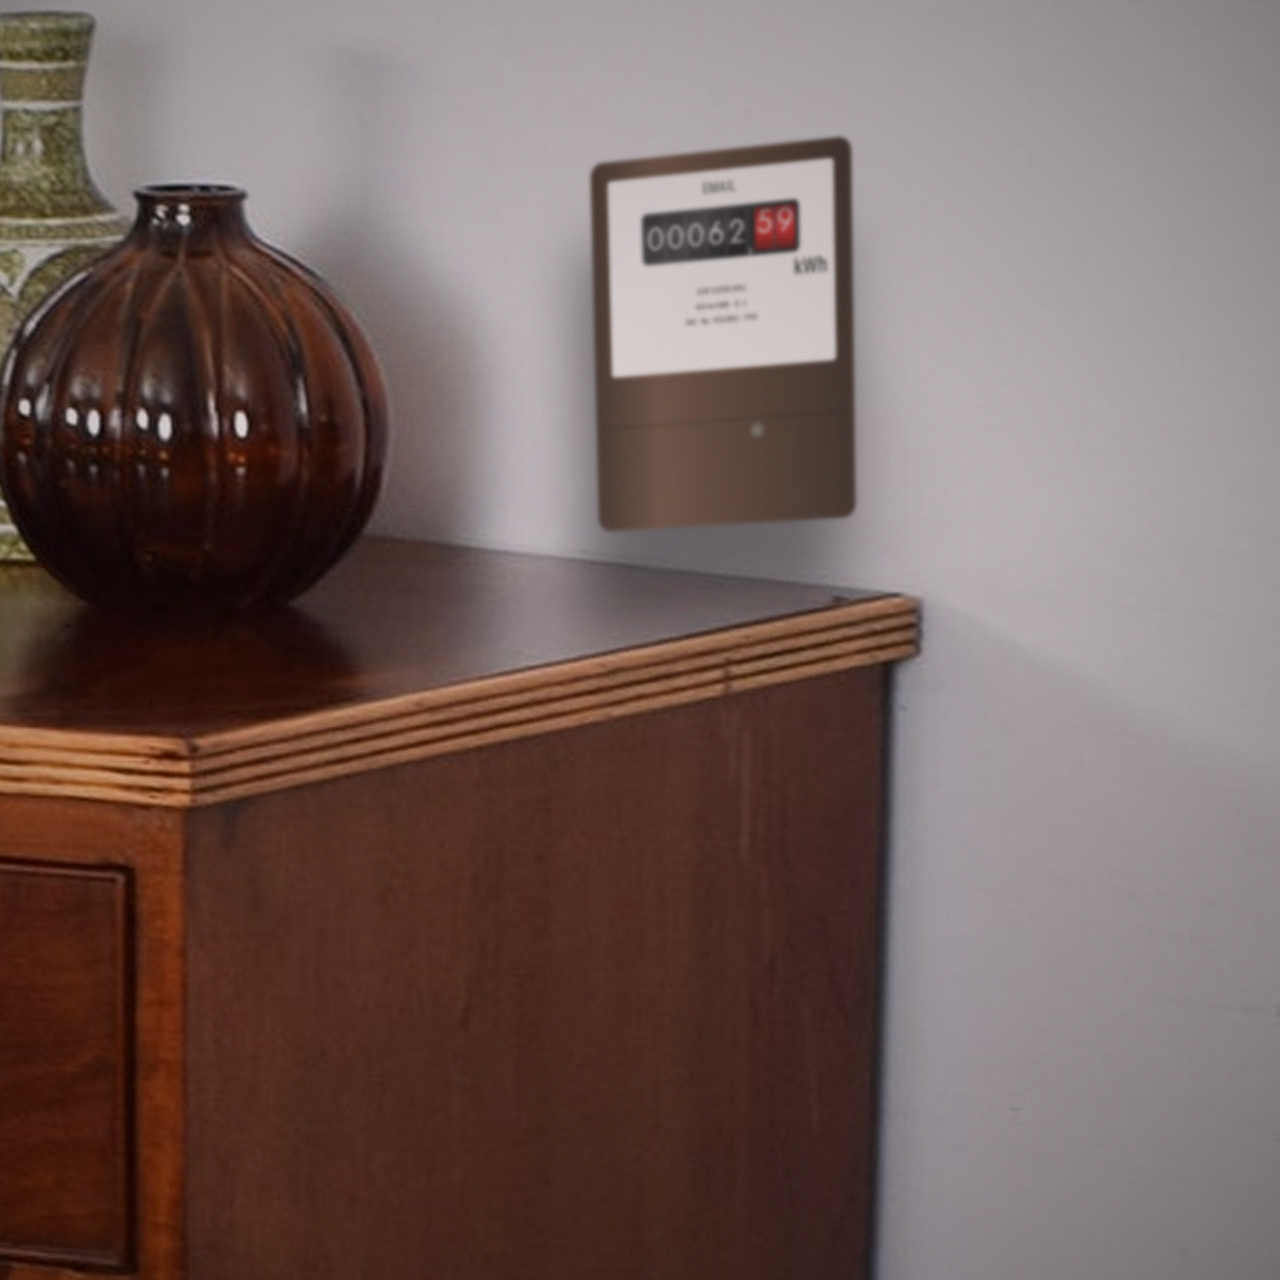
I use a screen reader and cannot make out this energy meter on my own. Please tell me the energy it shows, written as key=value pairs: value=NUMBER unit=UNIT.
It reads value=62.59 unit=kWh
